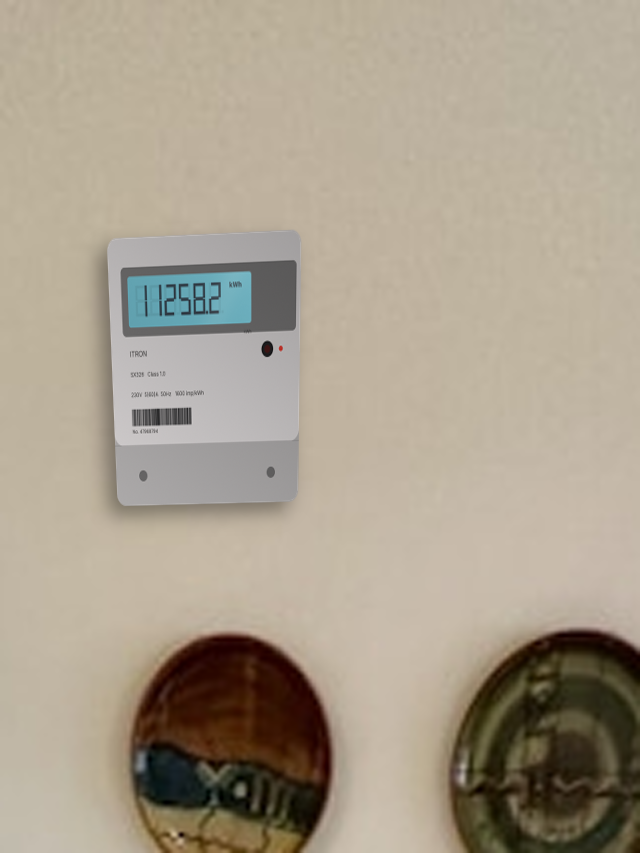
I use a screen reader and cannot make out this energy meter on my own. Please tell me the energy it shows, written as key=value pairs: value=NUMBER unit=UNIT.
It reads value=11258.2 unit=kWh
